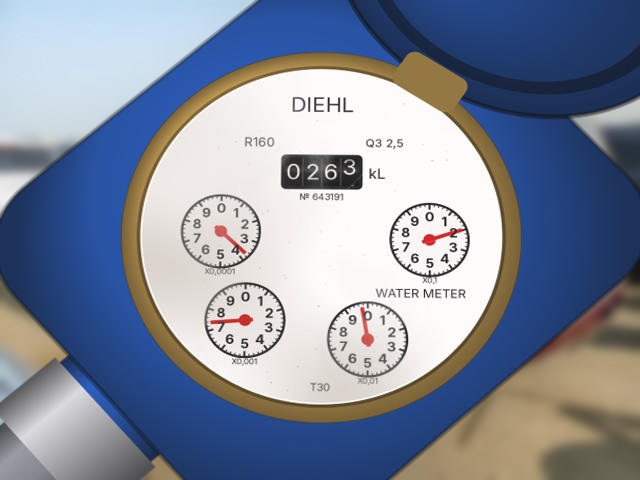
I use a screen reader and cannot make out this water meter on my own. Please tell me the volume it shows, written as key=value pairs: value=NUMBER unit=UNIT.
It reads value=263.1973 unit=kL
